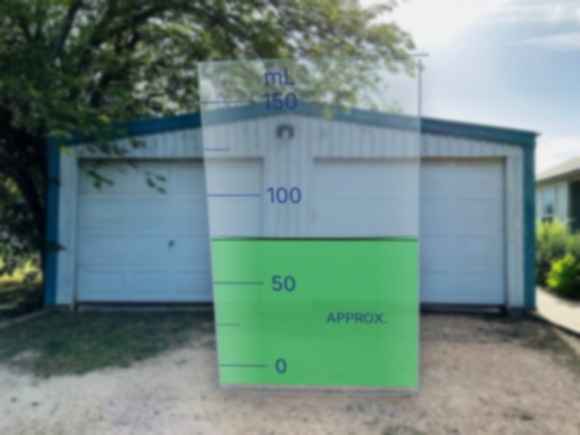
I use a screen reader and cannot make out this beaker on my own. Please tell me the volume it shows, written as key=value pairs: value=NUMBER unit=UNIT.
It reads value=75 unit=mL
